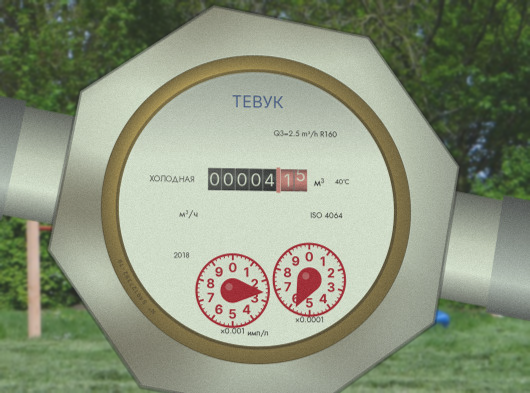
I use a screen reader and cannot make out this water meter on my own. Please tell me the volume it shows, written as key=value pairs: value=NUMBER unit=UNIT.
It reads value=4.1525 unit=m³
